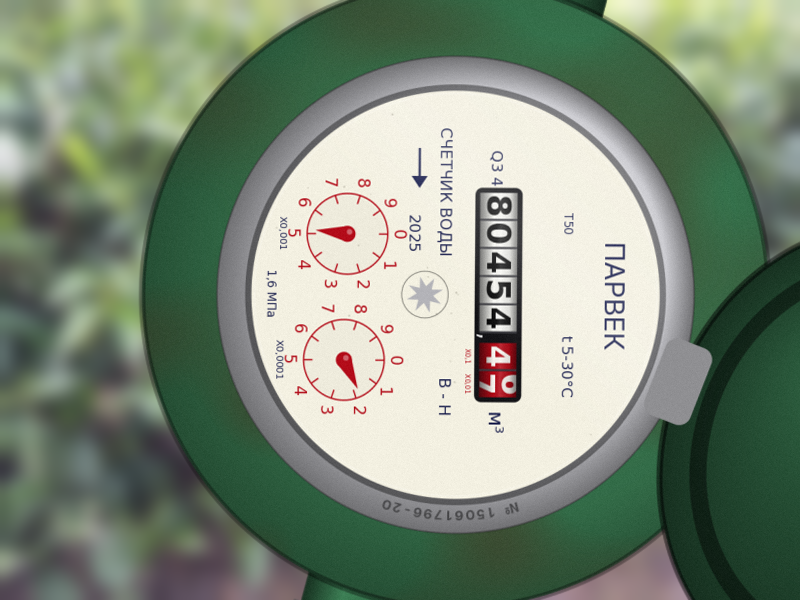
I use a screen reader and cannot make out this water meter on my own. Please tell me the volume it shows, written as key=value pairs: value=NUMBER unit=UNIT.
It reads value=80454.4651 unit=m³
